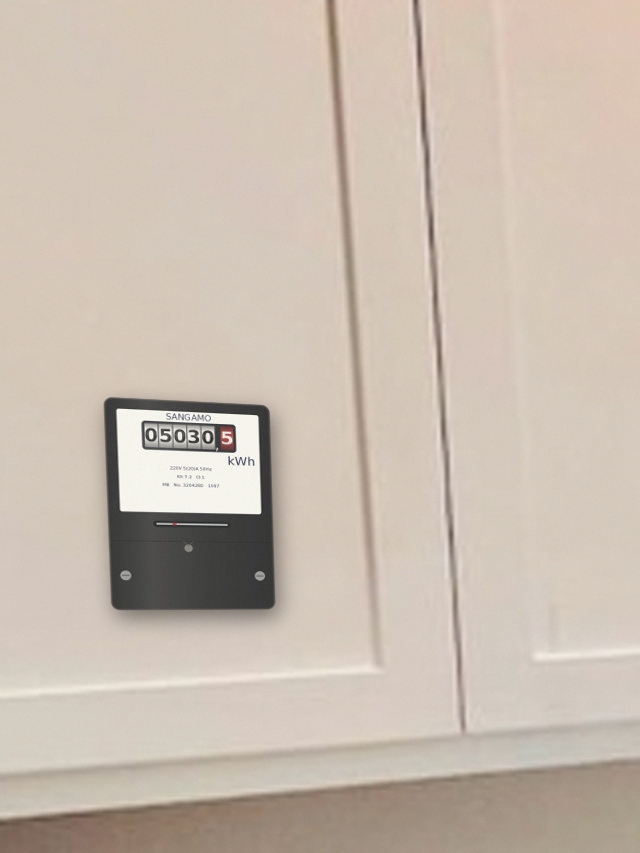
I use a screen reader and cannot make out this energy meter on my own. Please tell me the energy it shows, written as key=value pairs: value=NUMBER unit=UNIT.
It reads value=5030.5 unit=kWh
